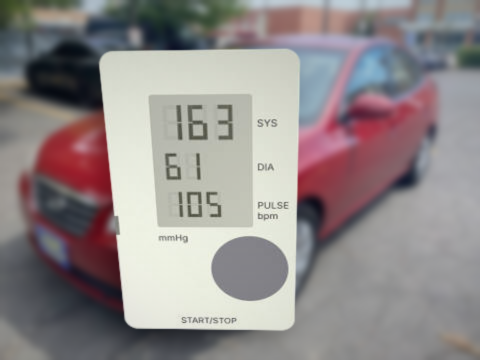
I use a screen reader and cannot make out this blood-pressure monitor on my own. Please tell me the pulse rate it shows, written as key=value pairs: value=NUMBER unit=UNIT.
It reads value=105 unit=bpm
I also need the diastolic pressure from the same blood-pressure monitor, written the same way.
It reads value=61 unit=mmHg
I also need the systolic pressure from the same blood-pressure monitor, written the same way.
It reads value=163 unit=mmHg
